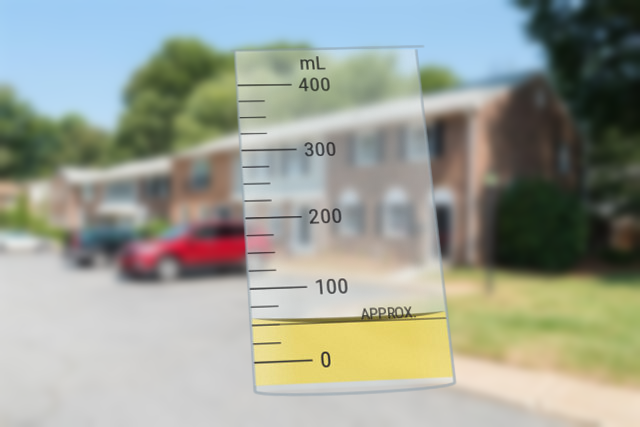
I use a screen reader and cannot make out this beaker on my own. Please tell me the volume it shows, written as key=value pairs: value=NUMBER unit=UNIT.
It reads value=50 unit=mL
